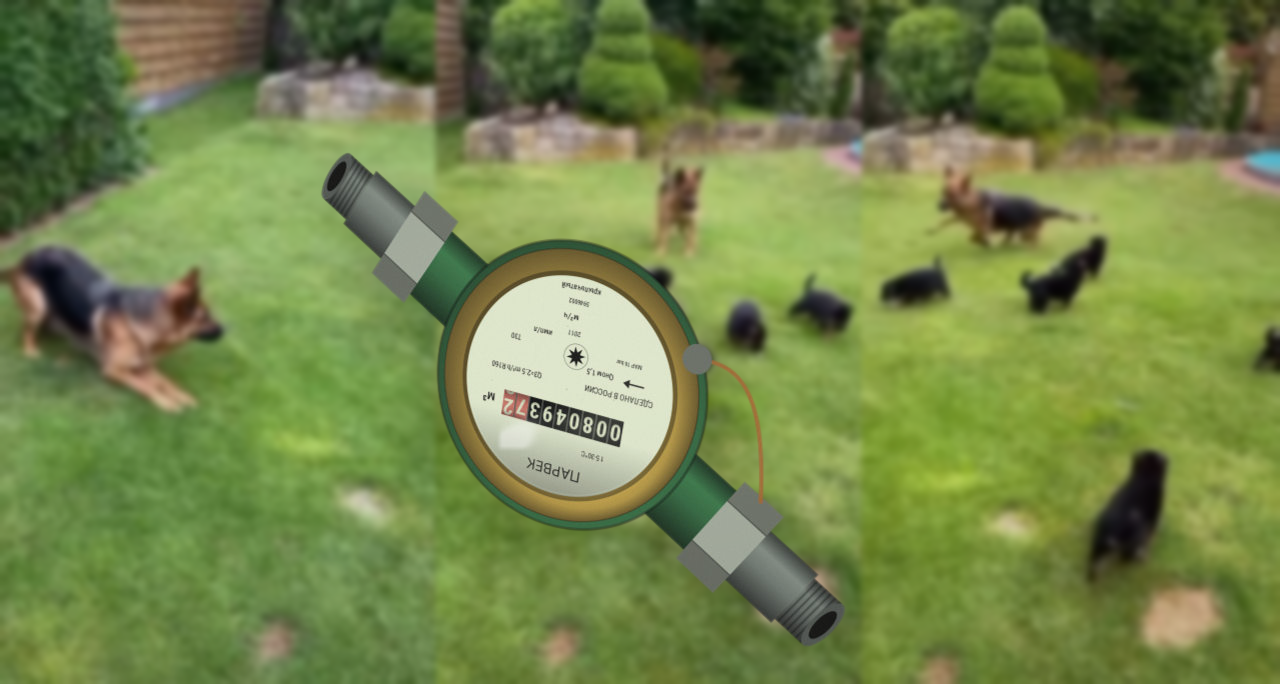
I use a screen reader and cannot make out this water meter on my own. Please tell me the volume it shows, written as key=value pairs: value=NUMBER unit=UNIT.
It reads value=80493.72 unit=m³
